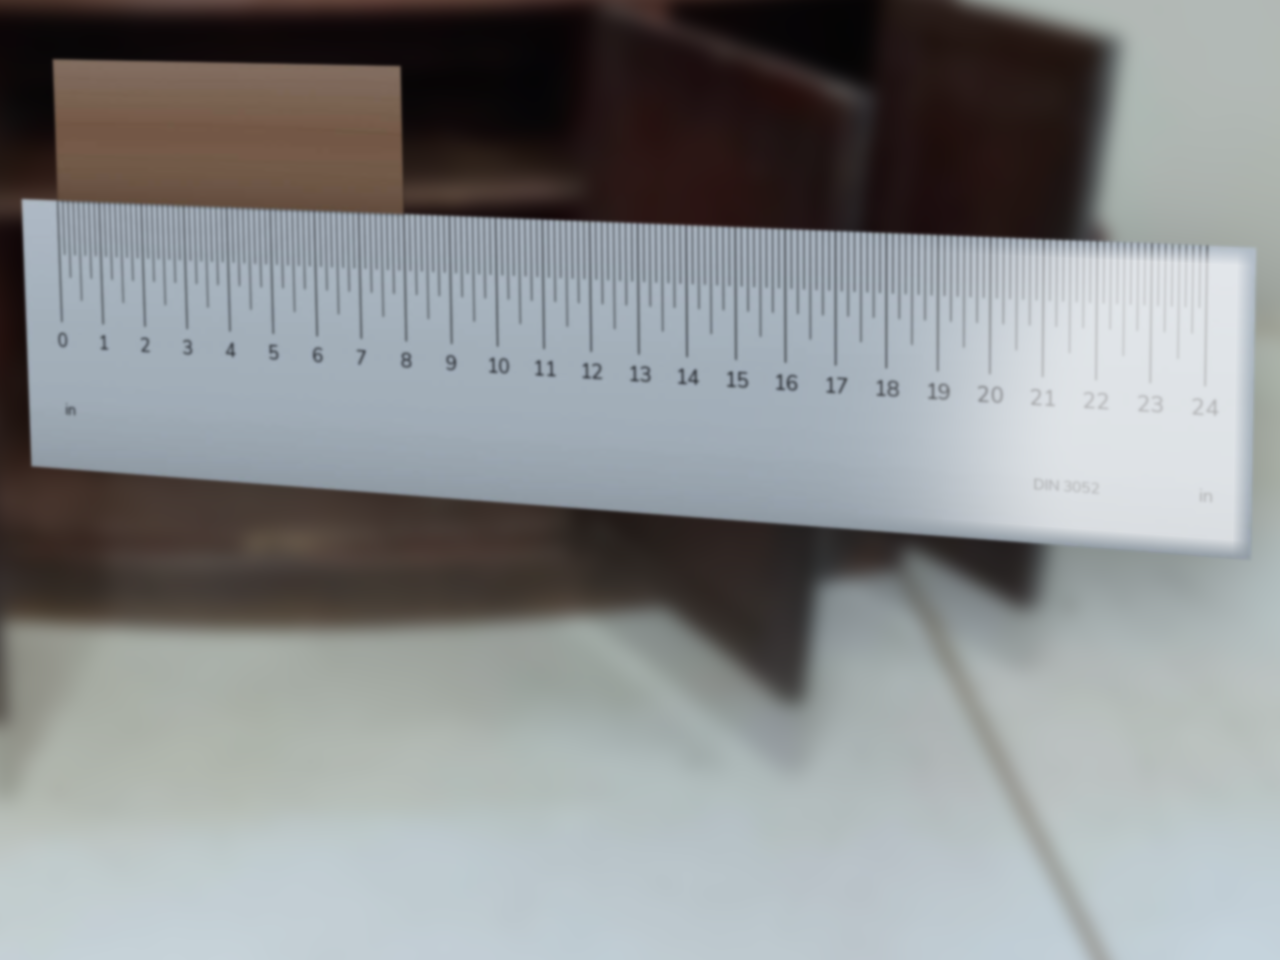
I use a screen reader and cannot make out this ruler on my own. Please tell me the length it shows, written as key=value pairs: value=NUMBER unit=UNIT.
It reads value=8 unit=in
